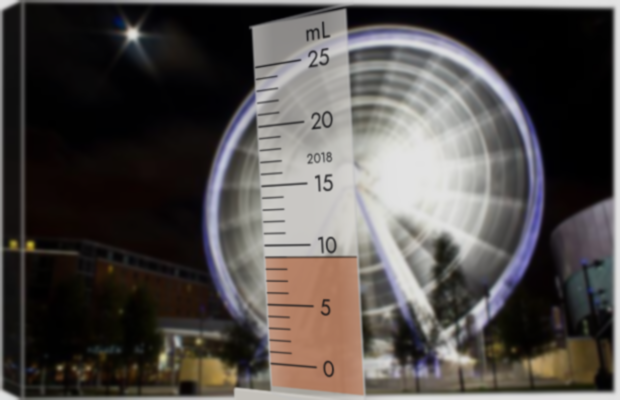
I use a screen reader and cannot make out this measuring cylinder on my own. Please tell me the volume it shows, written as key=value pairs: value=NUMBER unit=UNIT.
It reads value=9 unit=mL
